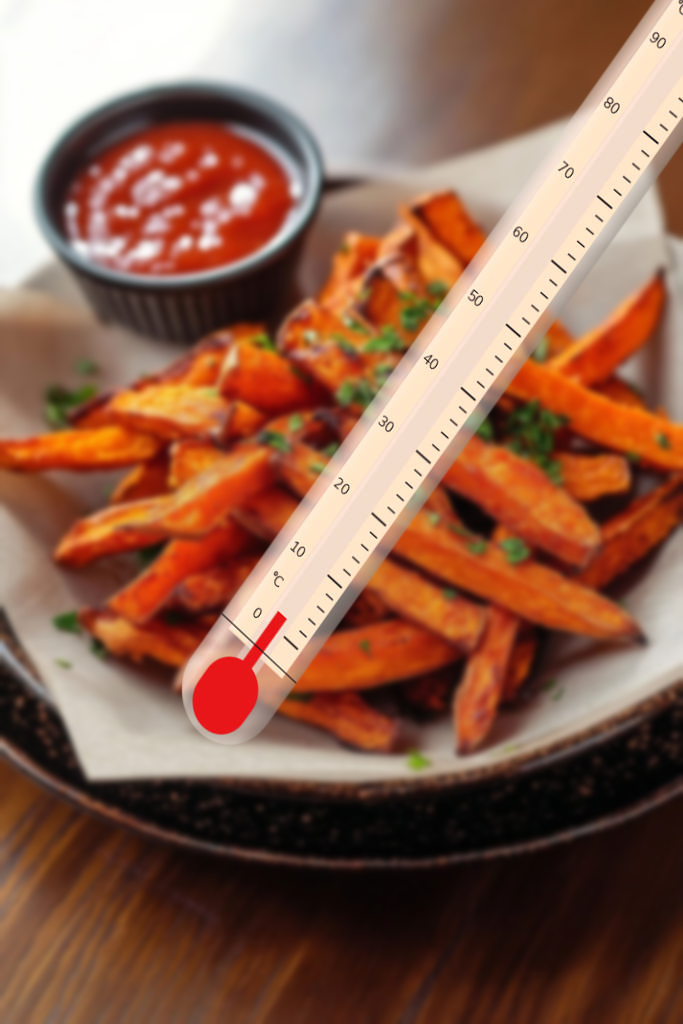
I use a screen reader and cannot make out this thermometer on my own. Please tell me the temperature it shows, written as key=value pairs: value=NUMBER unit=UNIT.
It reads value=2 unit=°C
